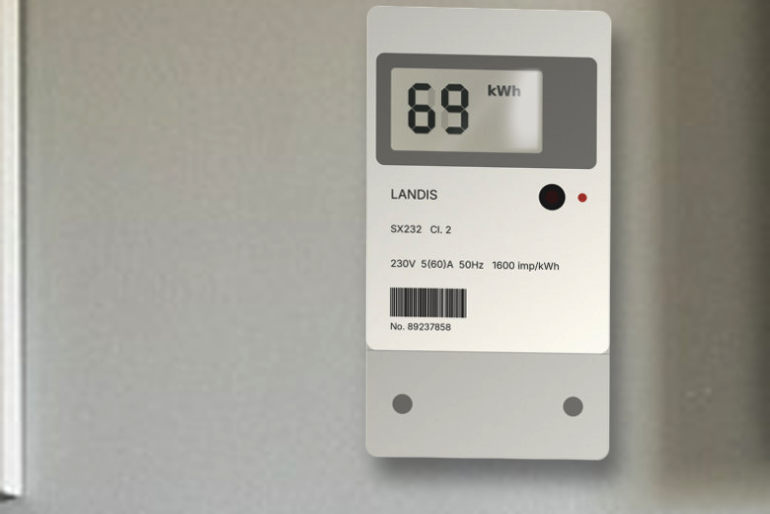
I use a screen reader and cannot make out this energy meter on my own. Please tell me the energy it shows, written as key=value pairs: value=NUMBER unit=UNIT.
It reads value=69 unit=kWh
